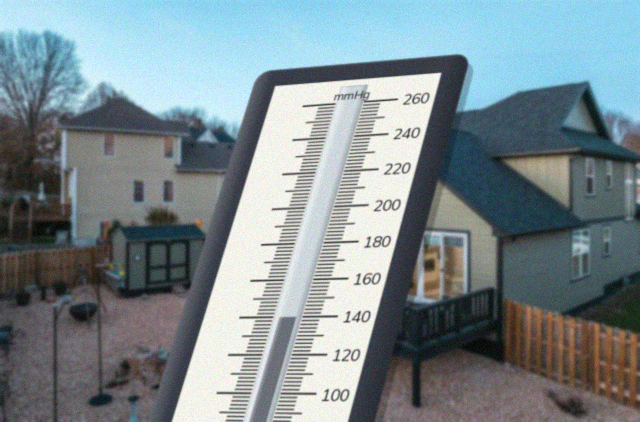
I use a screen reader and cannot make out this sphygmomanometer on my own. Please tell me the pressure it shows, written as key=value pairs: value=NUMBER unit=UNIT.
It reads value=140 unit=mmHg
